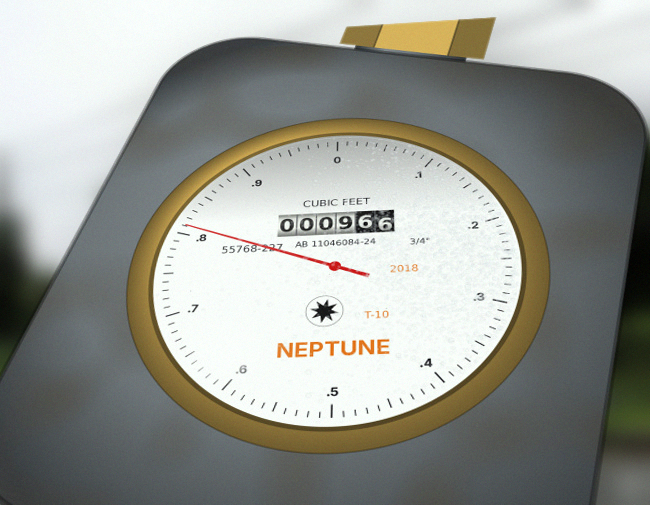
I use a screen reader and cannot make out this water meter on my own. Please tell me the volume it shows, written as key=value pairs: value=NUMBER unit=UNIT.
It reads value=965.81 unit=ft³
